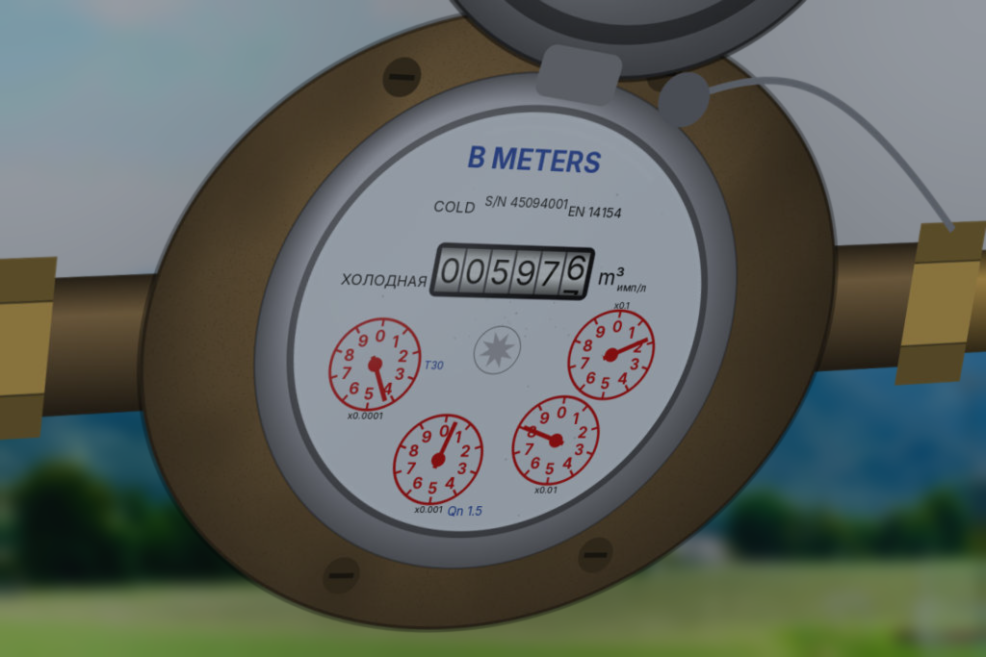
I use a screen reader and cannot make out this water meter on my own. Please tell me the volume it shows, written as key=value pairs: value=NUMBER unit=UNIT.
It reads value=5976.1804 unit=m³
